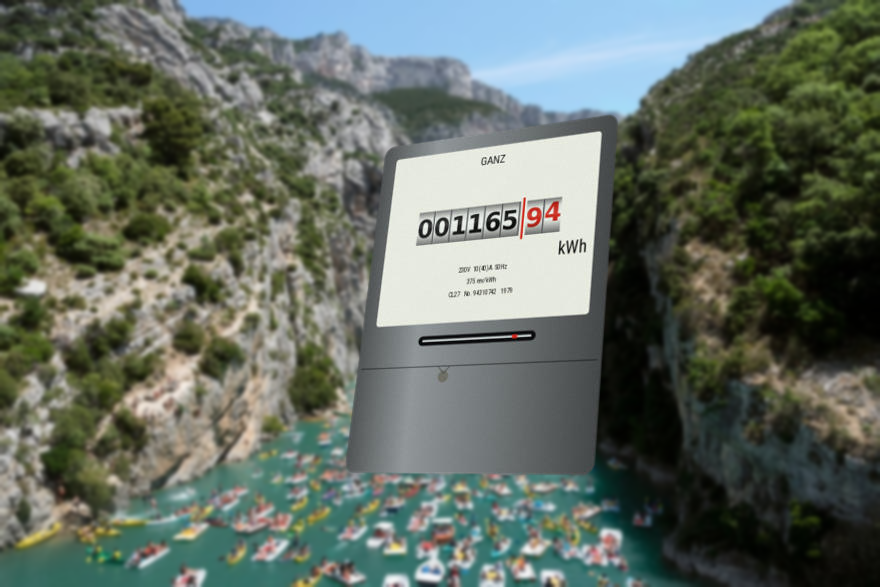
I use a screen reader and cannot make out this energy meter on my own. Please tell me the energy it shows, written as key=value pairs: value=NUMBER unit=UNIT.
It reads value=1165.94 unit=kWh
